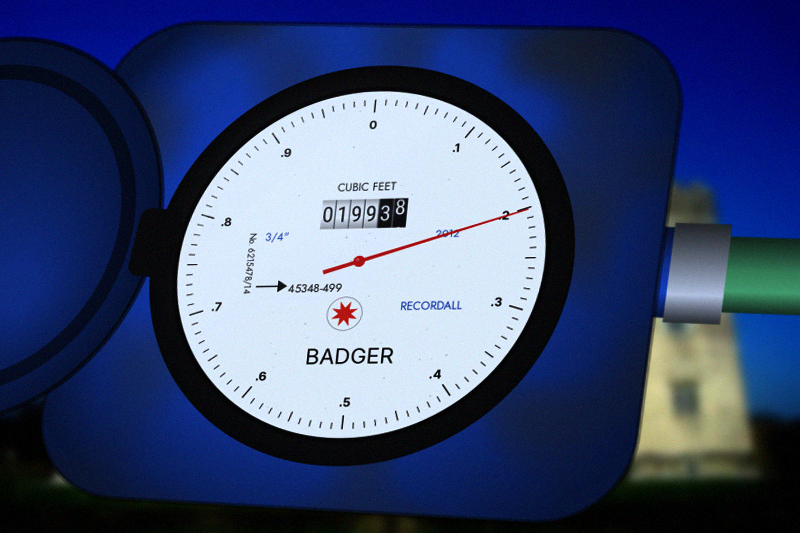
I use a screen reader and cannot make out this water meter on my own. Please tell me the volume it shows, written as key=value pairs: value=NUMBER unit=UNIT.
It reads value=19938.20 unit=ft³
